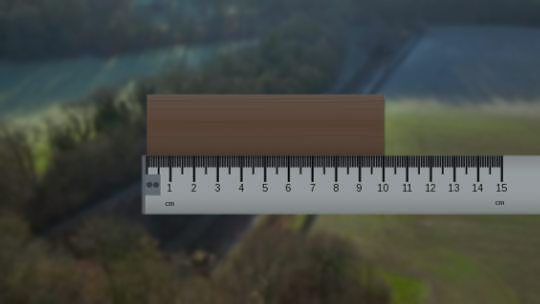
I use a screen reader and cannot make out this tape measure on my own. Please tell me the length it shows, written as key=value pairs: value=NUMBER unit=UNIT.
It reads value=10 unit=cm
